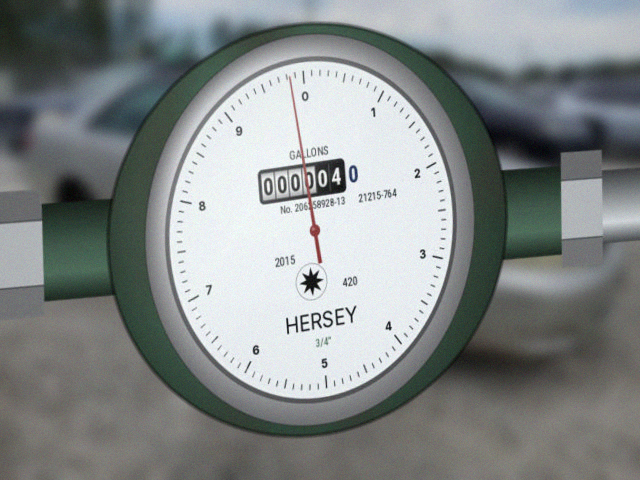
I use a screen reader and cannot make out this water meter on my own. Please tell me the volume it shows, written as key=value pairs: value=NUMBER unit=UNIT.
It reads value=39.8 unit=gal
